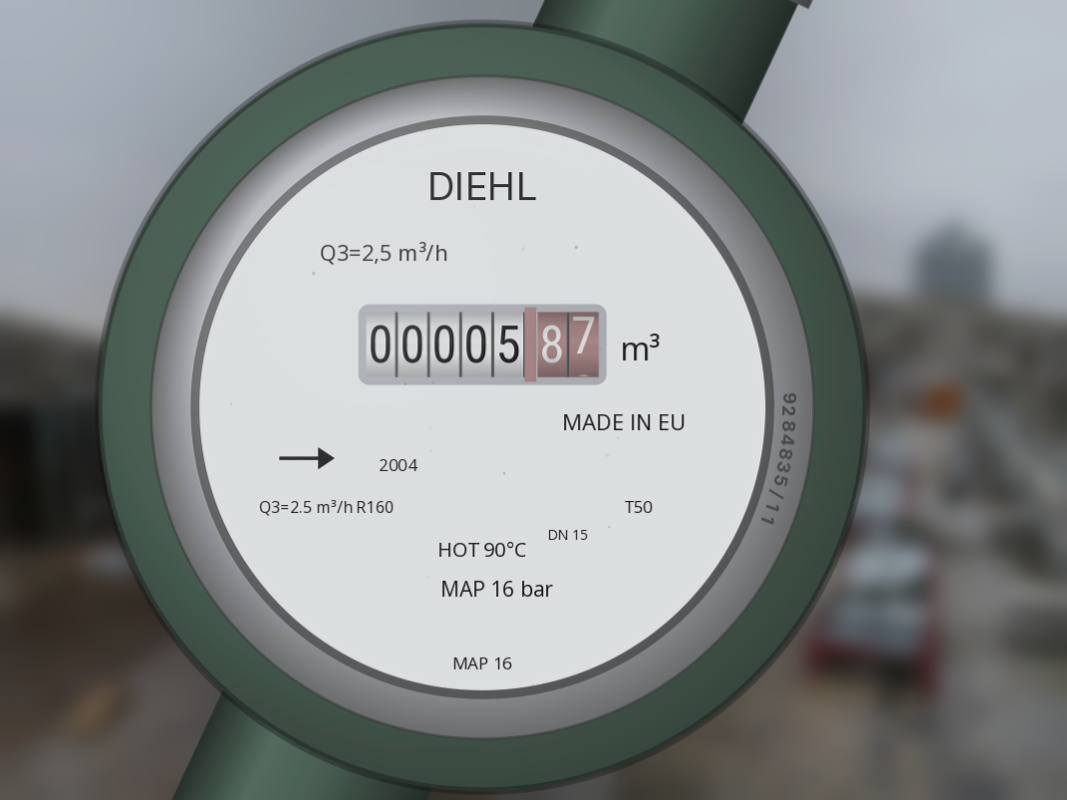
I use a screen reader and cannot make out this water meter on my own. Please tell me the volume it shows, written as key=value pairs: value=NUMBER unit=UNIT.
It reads value=5.87 unit=m³
